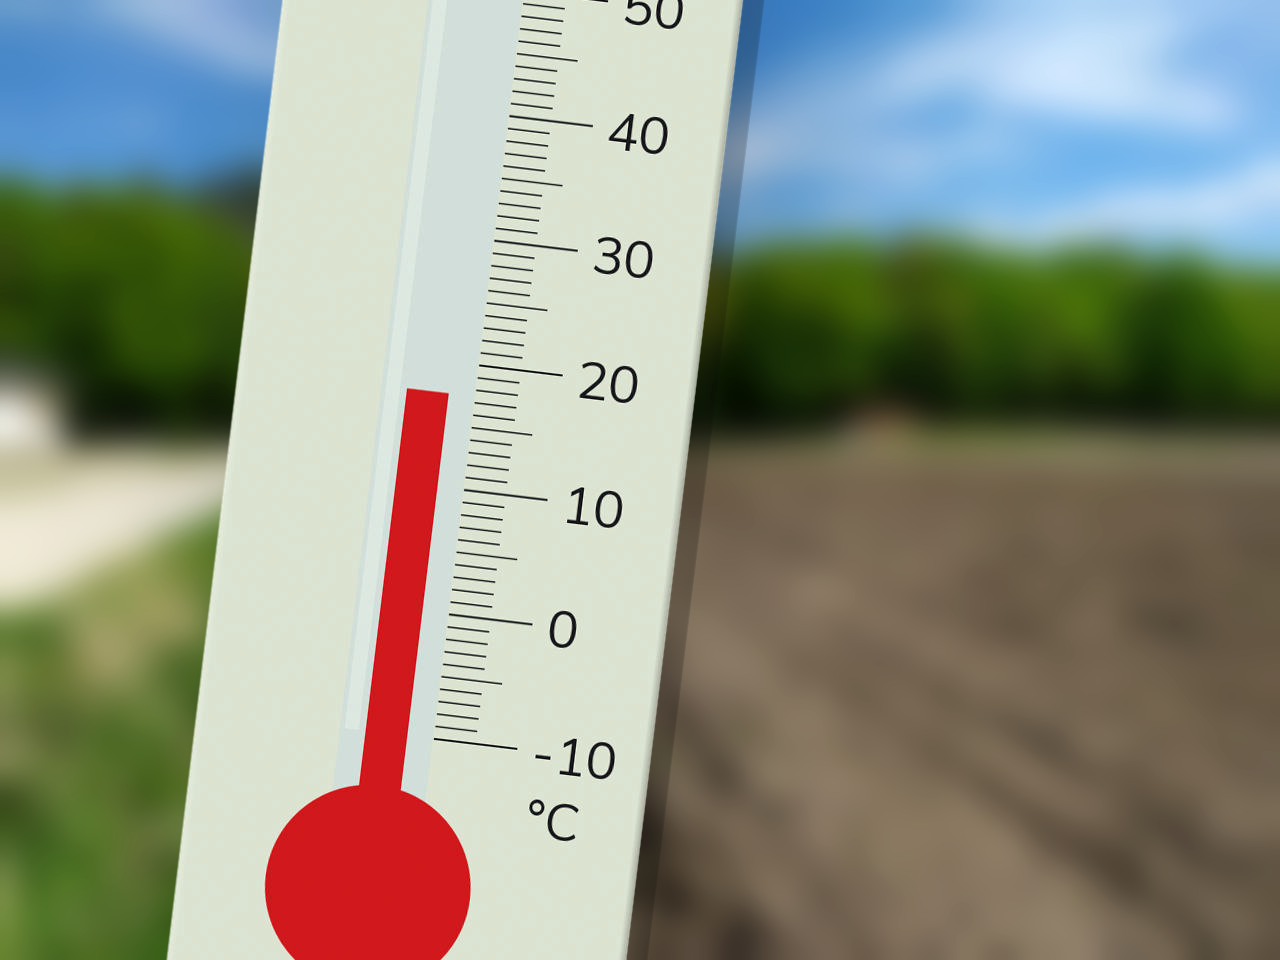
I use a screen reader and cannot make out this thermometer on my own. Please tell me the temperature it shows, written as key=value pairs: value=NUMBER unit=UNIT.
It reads value=17.5 unit=°C
